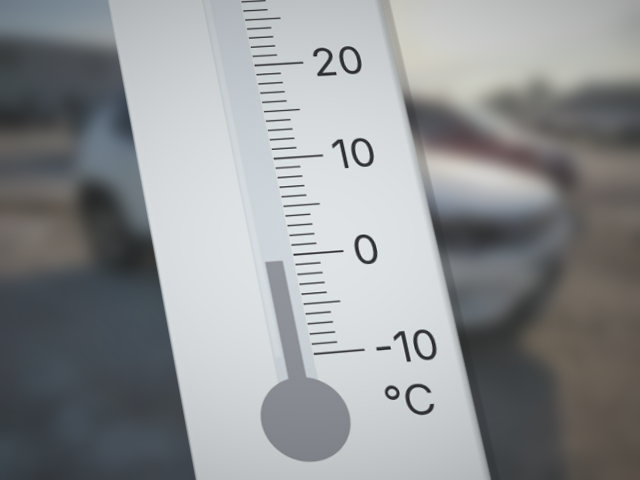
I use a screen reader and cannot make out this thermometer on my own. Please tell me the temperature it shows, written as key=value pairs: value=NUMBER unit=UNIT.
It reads value=-0.5 unit=°C
